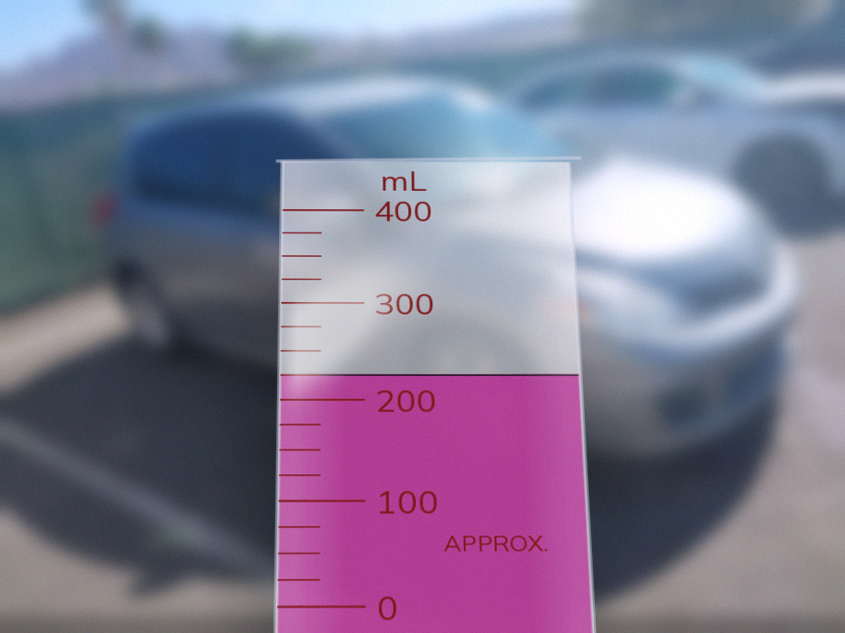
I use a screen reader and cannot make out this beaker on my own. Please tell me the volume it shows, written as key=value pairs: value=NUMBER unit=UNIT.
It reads value=225 unit=mL
